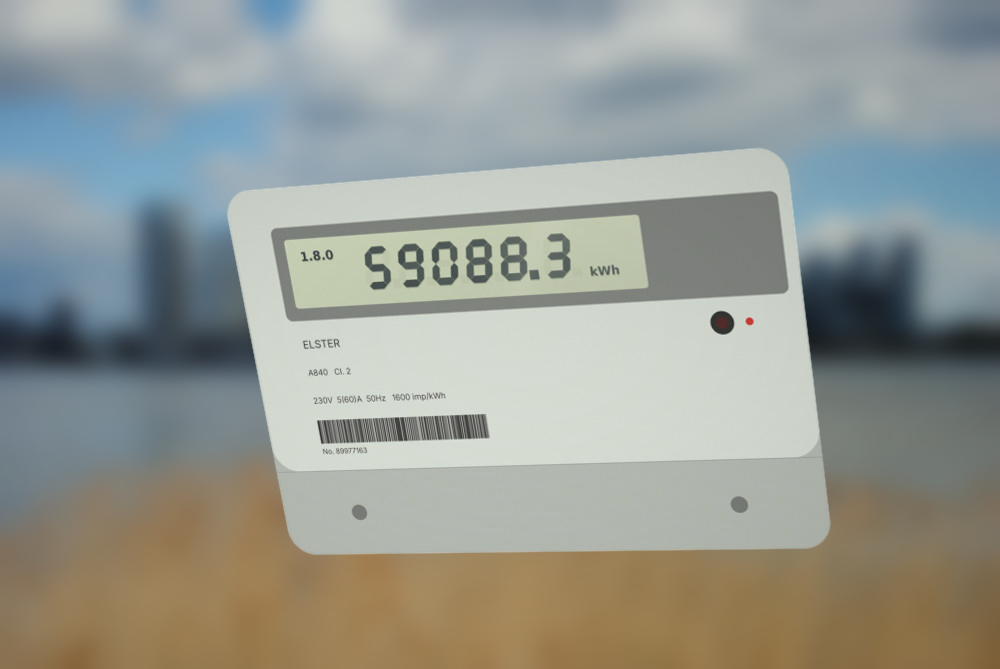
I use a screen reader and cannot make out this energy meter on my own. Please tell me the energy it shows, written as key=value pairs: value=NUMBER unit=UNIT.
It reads value=59088.3 unit=kWh
